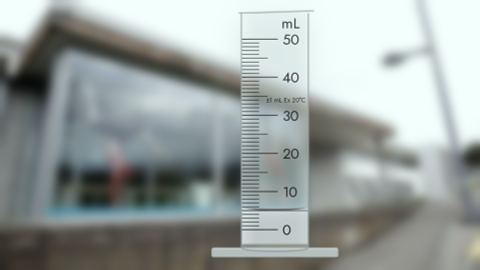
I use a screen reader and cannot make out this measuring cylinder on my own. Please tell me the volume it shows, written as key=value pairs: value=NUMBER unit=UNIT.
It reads value=5 unit=mL
